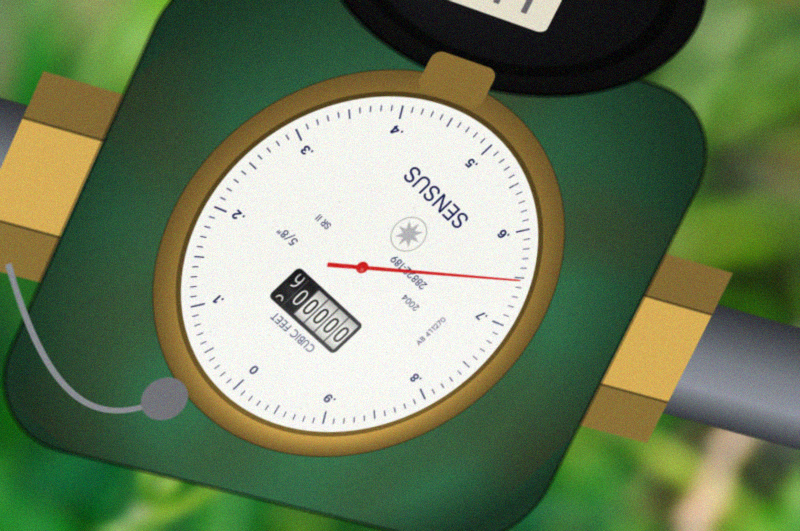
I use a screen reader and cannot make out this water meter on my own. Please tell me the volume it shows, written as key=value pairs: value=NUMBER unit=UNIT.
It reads value=5.65 unit=ft³
